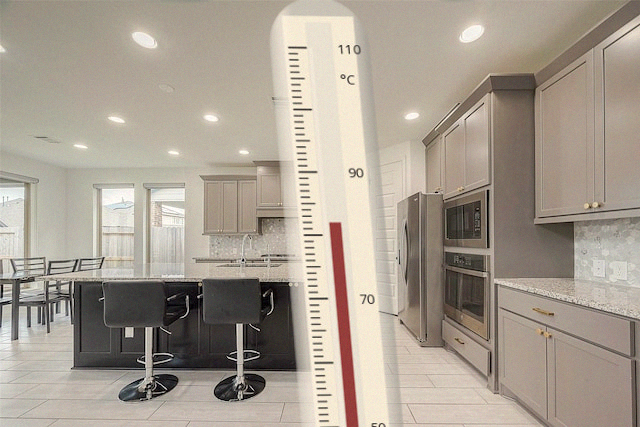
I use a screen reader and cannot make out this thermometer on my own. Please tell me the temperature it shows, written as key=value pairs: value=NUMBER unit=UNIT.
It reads value=82 unit=°C
